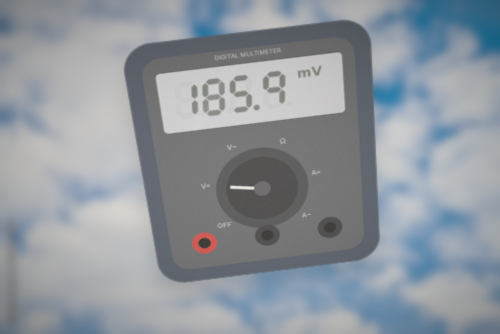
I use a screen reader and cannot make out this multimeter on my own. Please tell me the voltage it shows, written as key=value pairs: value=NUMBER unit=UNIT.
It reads value=185.9 unit=mV
